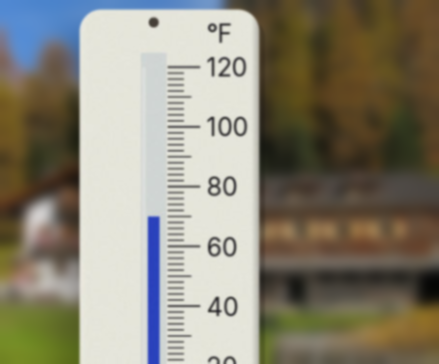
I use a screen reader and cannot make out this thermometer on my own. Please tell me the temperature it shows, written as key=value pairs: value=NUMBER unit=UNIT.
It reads value=70 unit=°F
